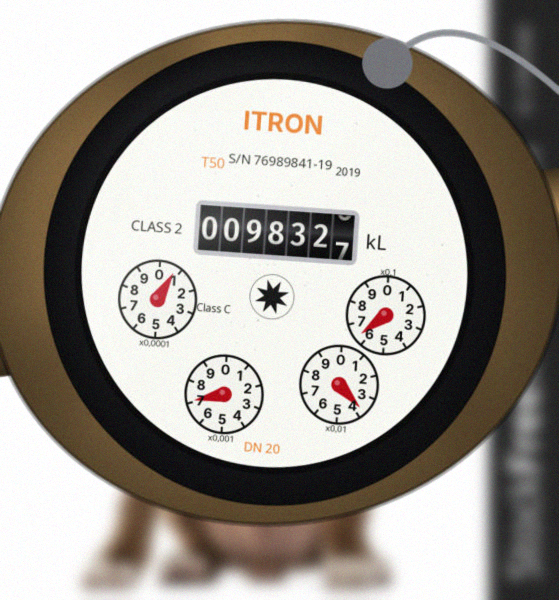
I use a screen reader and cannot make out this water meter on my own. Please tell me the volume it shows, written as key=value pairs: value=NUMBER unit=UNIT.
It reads value=98326.6370 unit=kL
